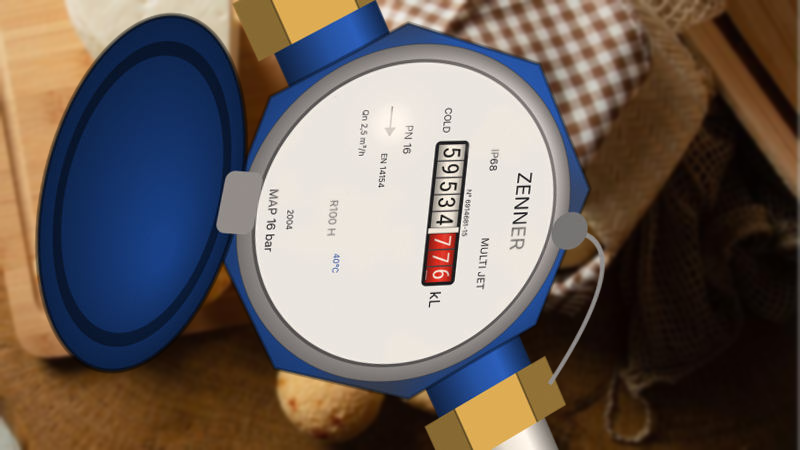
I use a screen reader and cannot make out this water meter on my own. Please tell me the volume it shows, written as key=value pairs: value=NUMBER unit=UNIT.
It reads value=59534.776 unit=kL
